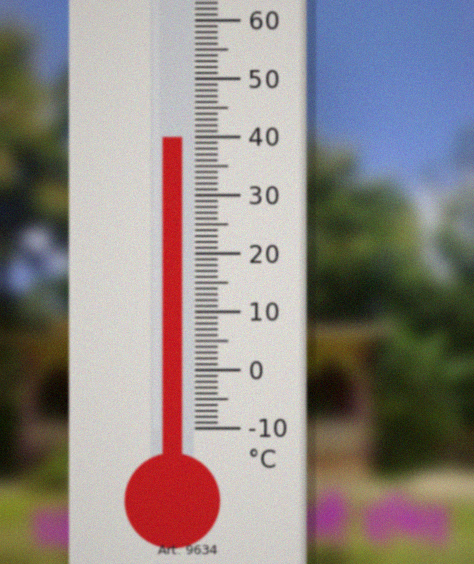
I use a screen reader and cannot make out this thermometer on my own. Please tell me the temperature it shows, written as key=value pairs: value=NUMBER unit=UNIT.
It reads value=40 unit=°C
